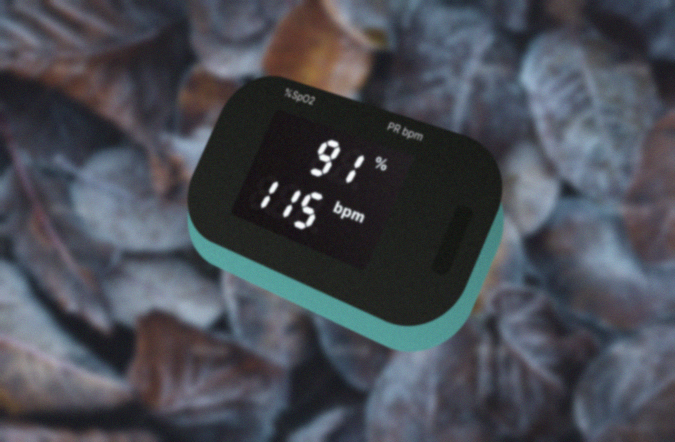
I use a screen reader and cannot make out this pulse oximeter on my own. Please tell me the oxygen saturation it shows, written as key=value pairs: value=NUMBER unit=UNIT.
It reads value=91 unit=%
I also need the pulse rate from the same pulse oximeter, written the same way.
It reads value=115 unit=bpm
